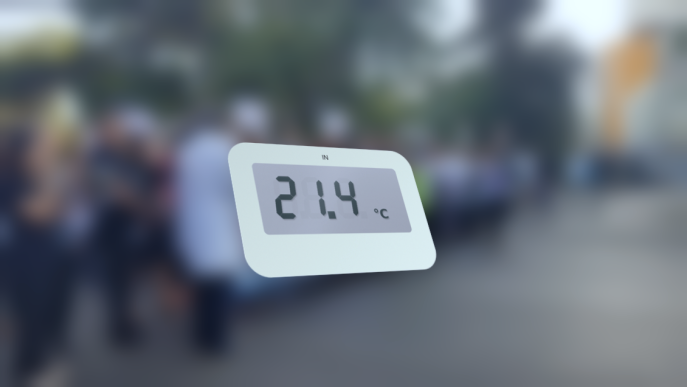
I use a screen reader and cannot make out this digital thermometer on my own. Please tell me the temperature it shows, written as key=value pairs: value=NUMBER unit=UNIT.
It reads value=21.4 unit=°C
